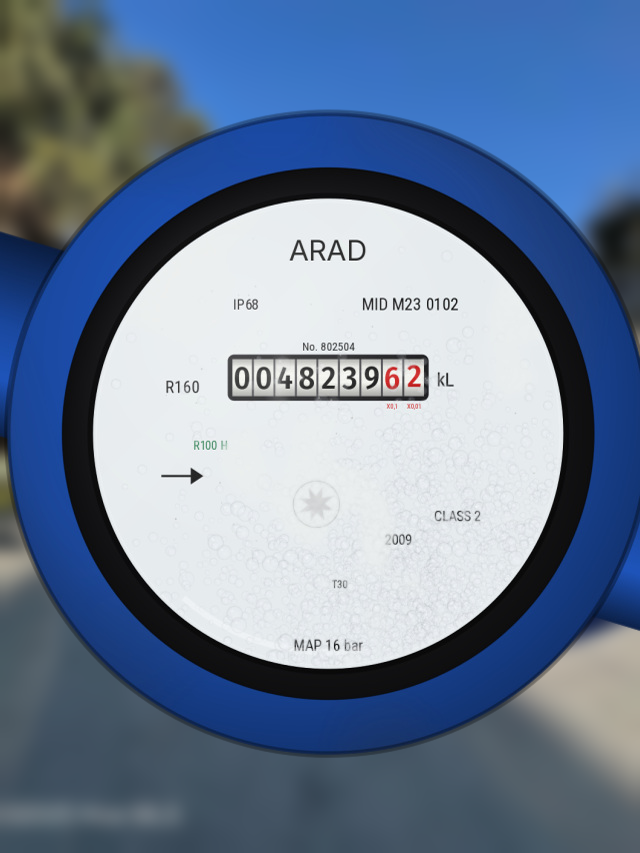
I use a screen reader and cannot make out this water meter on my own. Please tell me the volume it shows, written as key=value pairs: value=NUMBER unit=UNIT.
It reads value=48239.62 unit=kL
